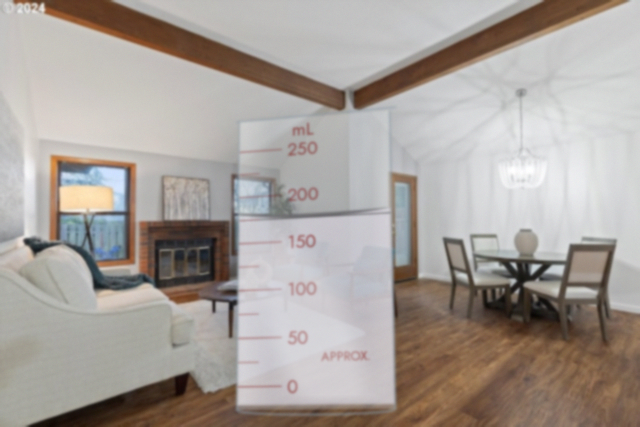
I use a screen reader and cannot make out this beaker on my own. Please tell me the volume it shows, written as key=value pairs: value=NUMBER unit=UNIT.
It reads value=175 unit=mL
